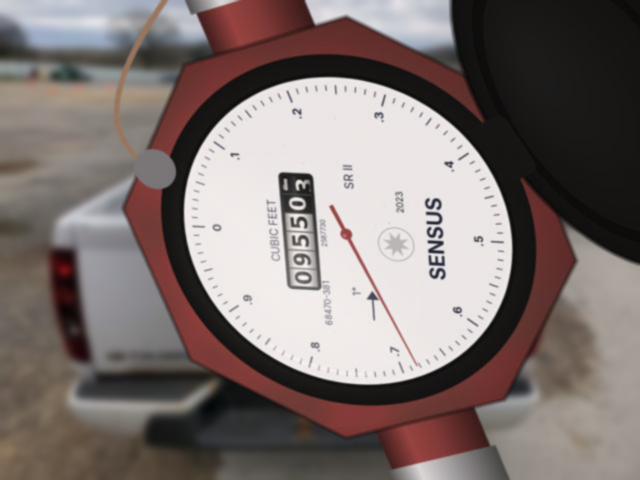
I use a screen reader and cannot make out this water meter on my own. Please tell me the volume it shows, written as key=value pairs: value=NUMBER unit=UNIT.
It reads value=95502.68 unit=ft³
